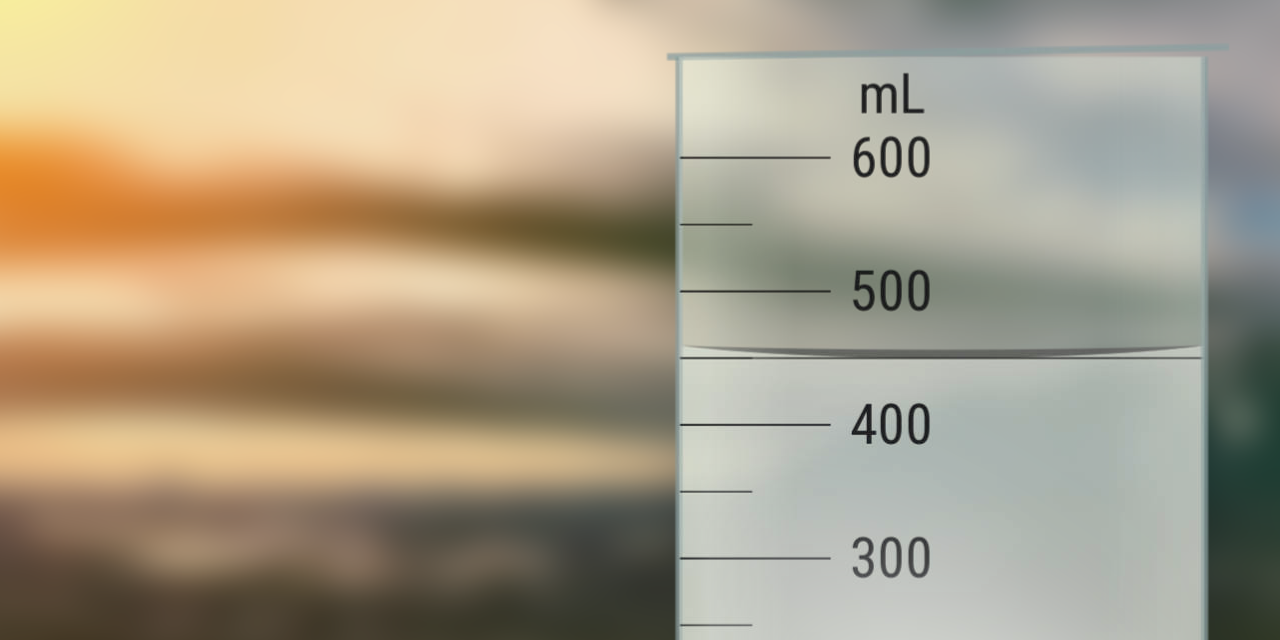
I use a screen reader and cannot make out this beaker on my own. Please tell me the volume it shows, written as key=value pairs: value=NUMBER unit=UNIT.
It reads value=450 unit=mL
